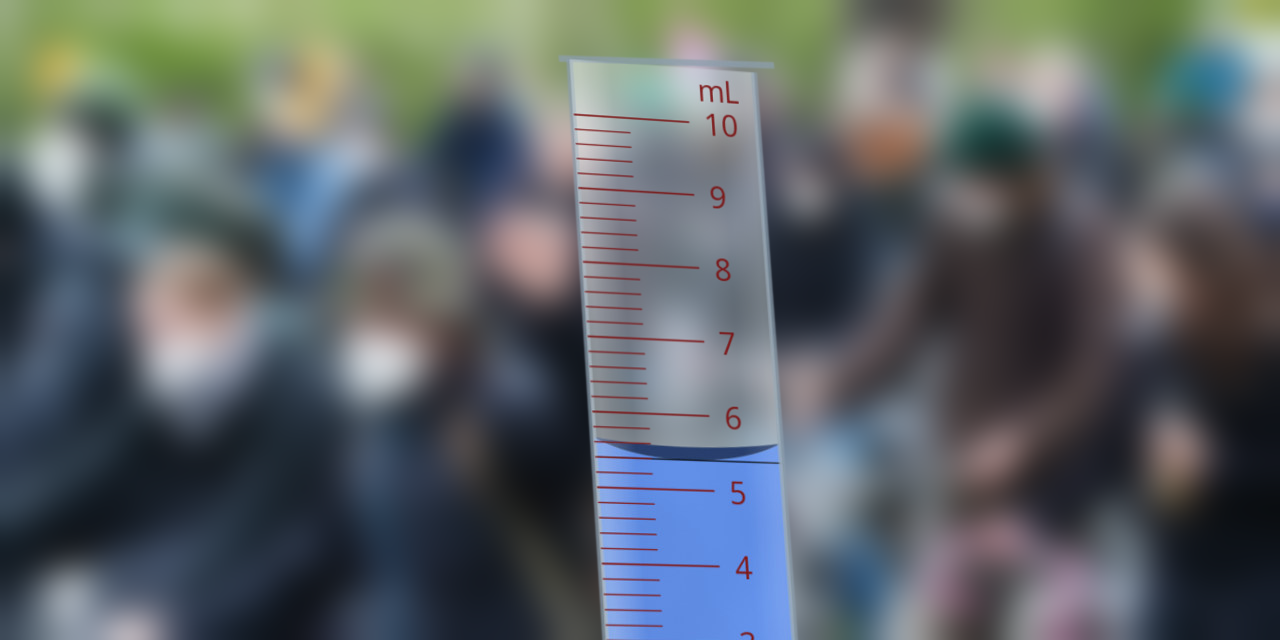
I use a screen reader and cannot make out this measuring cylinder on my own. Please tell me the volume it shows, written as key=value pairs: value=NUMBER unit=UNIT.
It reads value=5.4 unit=mL
